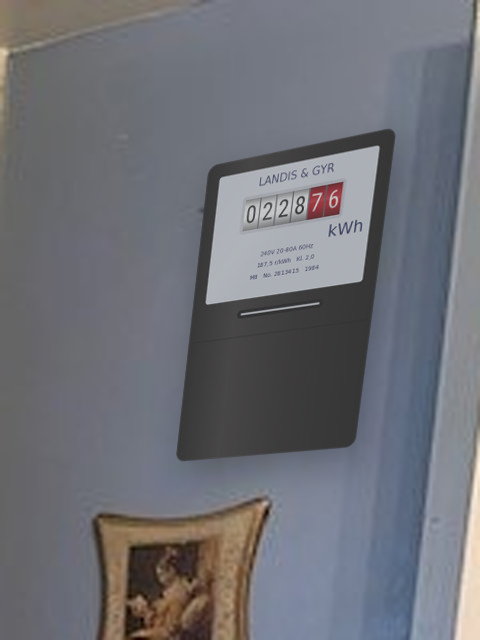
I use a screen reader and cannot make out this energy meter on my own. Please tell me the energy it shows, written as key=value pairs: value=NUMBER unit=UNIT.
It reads value=228.76 unit=kWh
